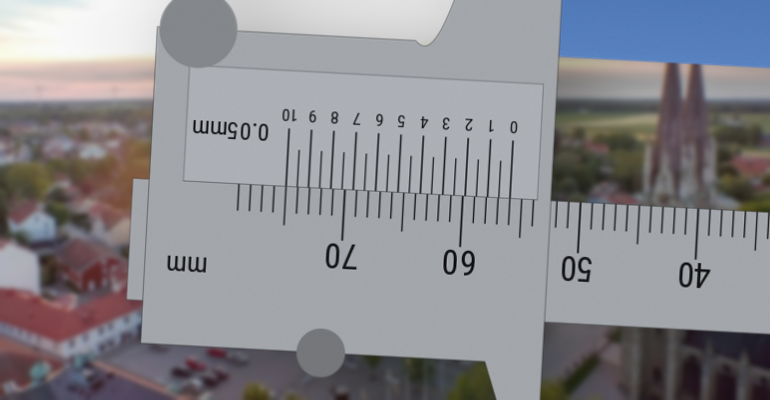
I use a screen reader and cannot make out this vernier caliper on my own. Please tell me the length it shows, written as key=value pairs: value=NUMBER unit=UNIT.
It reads value=56.0 unit=mm
